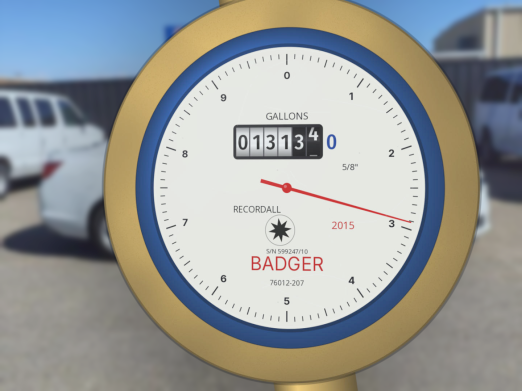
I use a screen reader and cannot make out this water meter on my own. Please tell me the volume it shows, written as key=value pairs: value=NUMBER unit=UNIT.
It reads value=131342.9 unit=gal
